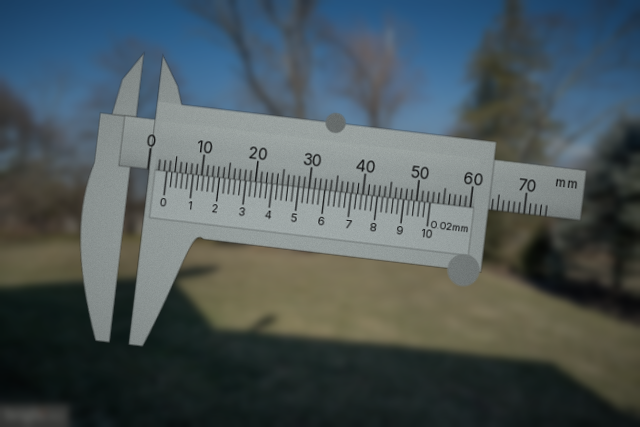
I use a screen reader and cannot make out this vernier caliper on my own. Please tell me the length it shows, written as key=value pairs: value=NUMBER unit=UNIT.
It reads value=3.5 unit=mm
